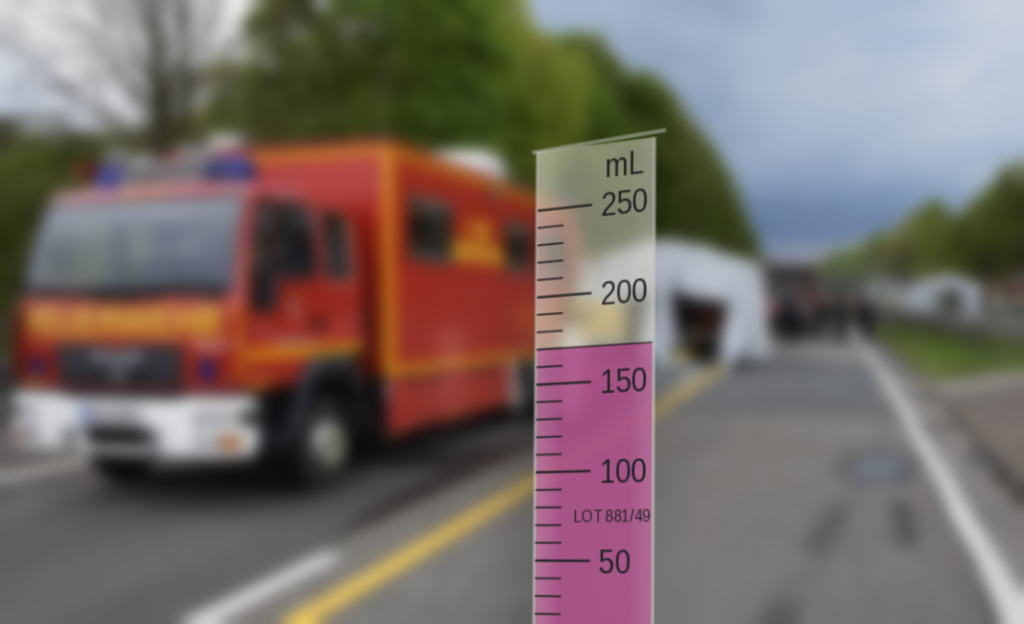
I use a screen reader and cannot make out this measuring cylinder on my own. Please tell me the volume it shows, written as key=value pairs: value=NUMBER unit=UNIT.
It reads value=170 unit=mL
